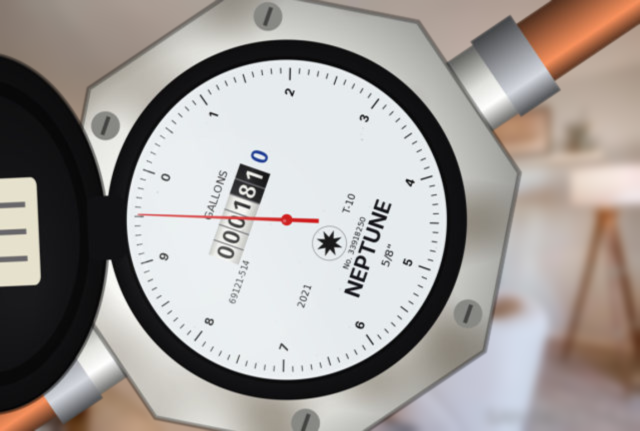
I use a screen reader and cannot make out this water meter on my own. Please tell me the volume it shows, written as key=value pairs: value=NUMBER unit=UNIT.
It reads value=1809.5 unit=gal
